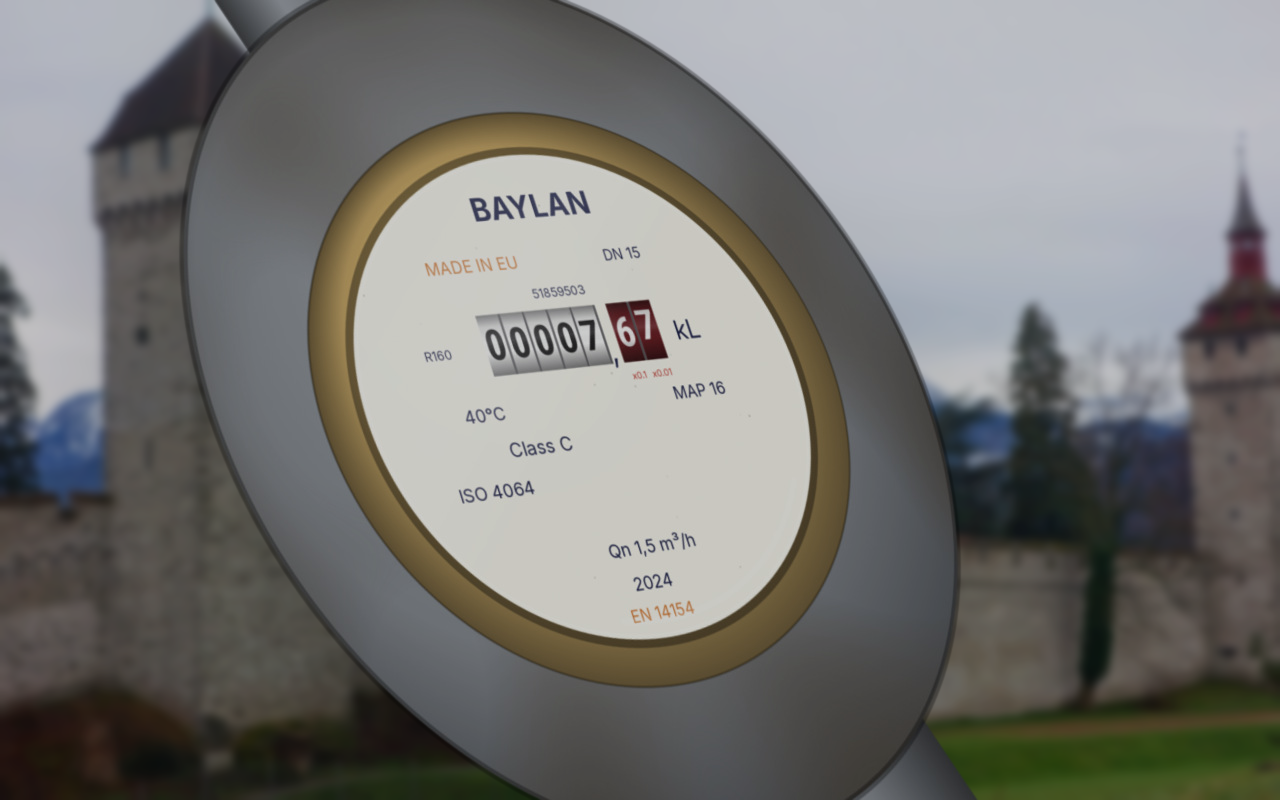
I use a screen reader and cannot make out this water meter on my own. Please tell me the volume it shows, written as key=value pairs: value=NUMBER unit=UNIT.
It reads value=7.67 unit=kL
